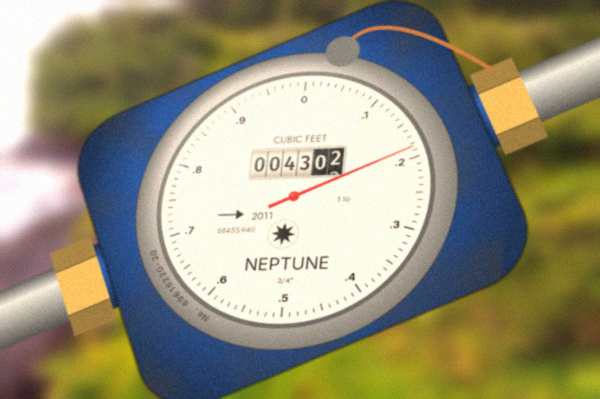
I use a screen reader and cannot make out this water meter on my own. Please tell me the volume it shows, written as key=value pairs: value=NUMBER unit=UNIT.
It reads value=4302.18 unit=ft³
